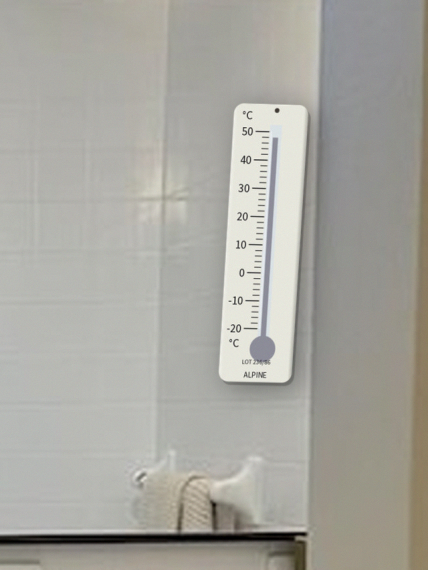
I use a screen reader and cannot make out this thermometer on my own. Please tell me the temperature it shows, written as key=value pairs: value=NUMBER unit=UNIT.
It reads value=48 unit=°C
